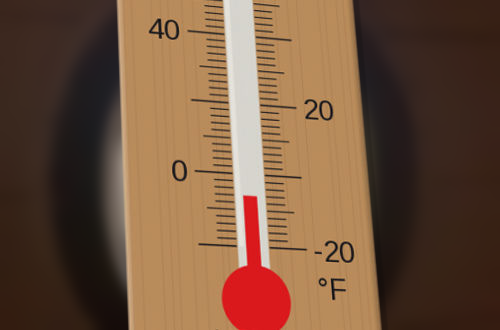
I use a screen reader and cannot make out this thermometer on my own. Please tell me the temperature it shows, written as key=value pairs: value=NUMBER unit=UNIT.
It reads value=-6 unit=°F
